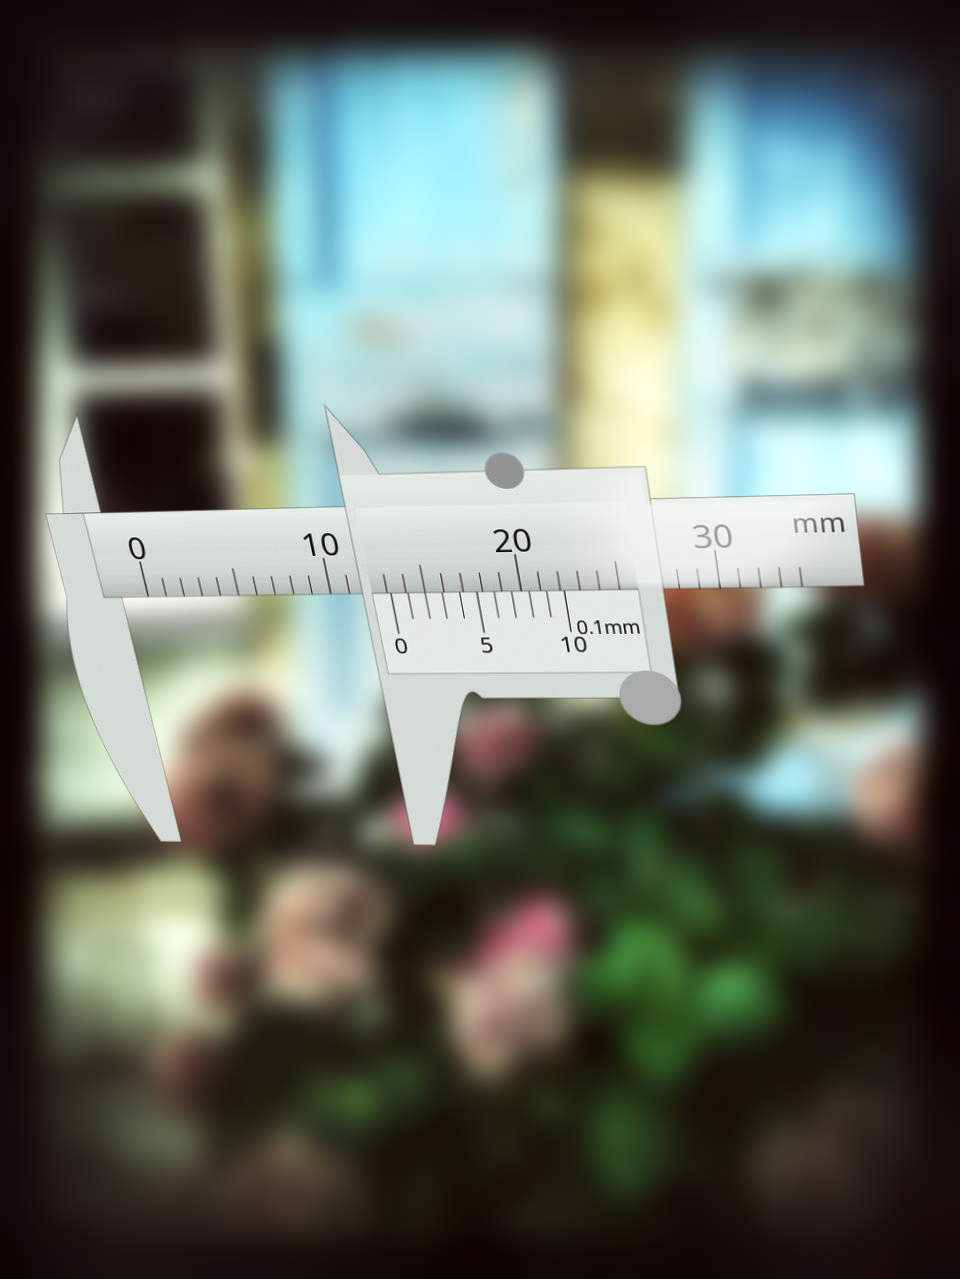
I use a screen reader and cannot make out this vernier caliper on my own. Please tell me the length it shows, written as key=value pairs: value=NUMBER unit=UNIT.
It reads value=13.2 unit=mm
